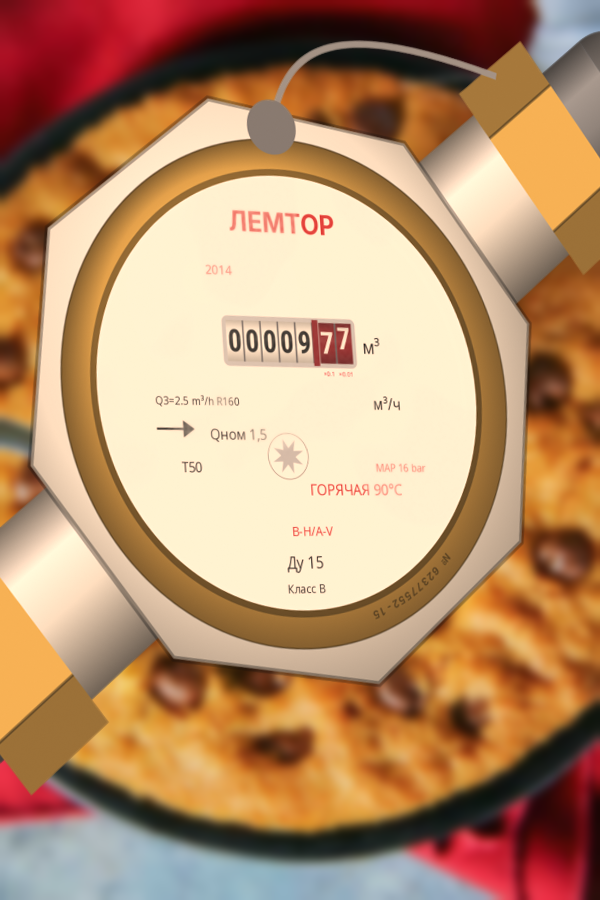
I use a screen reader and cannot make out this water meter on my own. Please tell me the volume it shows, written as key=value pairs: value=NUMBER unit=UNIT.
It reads value=9.77 unit=m³
